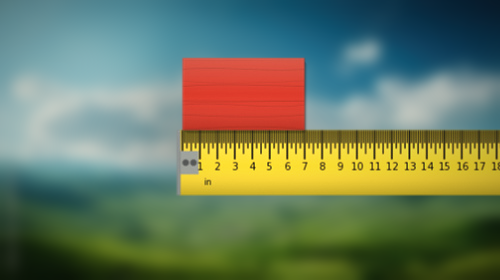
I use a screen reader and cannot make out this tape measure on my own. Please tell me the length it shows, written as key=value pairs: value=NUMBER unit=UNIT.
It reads value=7 unit=in
